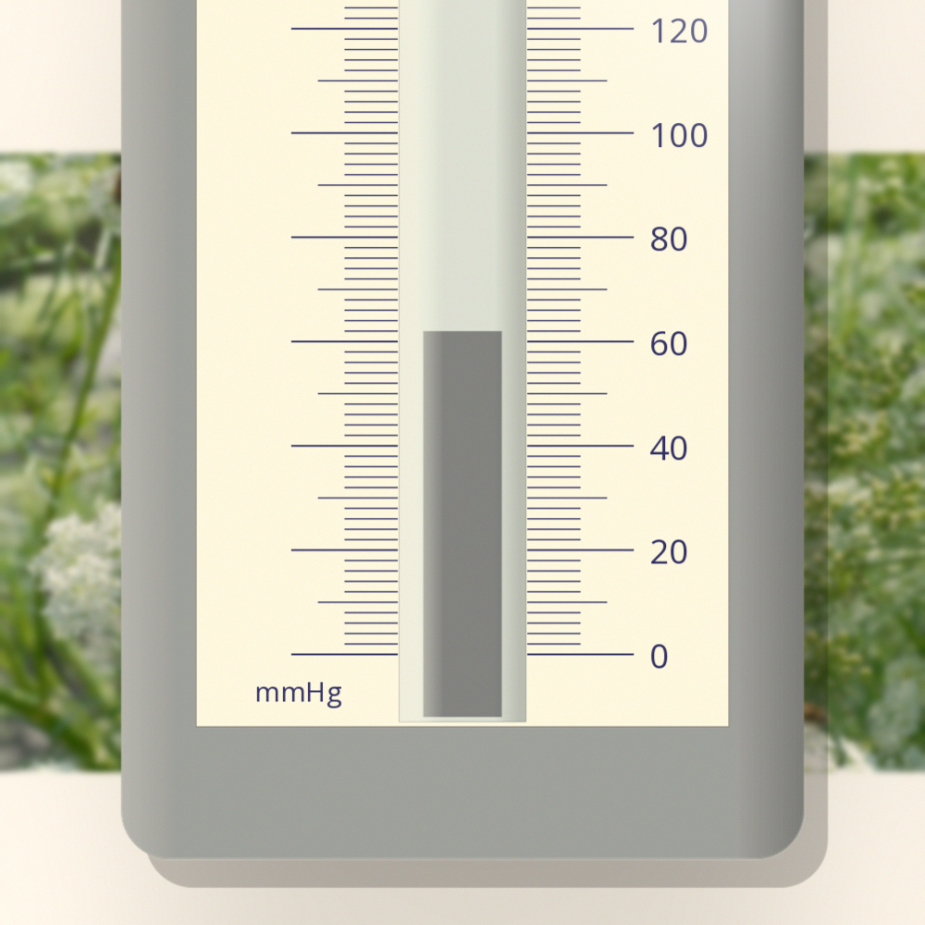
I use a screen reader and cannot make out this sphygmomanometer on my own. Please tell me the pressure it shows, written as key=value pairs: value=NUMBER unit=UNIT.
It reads value=62 unit=mmHg
